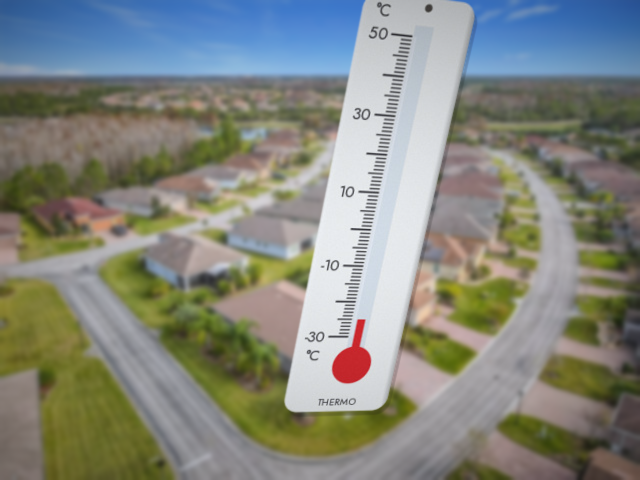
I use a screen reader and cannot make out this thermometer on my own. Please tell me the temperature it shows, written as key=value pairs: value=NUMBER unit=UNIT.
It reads value=-25 unit=°C
